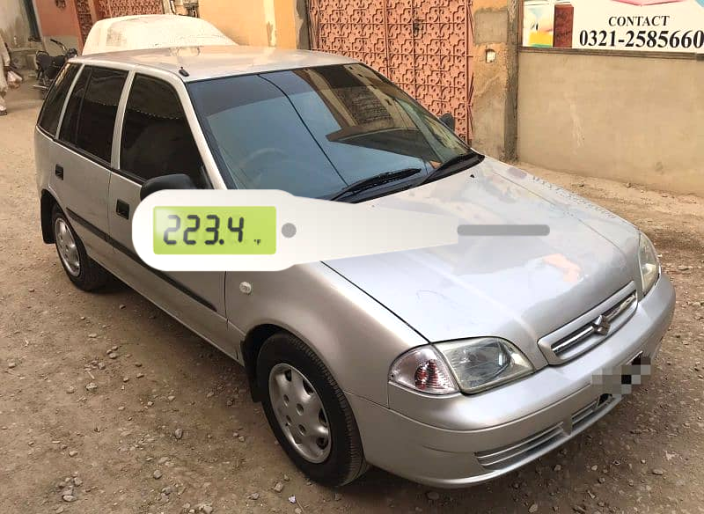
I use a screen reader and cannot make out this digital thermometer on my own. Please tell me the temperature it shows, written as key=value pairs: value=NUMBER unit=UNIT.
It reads value=223.4 unit=°F
